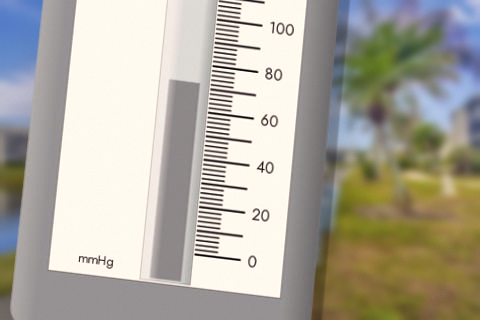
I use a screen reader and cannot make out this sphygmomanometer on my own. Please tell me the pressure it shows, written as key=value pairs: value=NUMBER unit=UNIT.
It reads value=72 unit=mmHg
